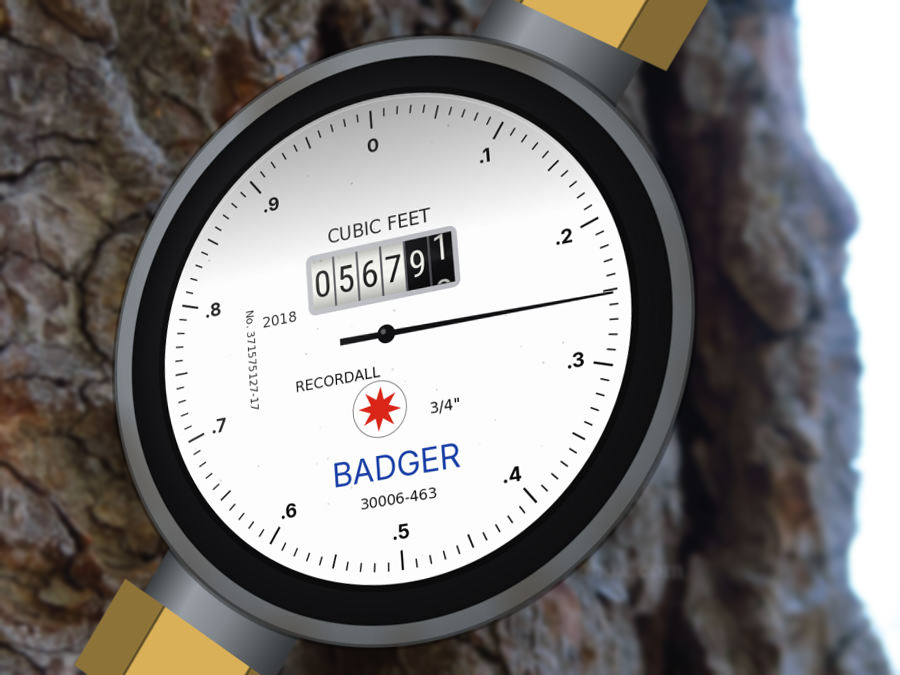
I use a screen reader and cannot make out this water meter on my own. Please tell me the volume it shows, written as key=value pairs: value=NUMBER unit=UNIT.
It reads value=56791.25 unit=ft³
